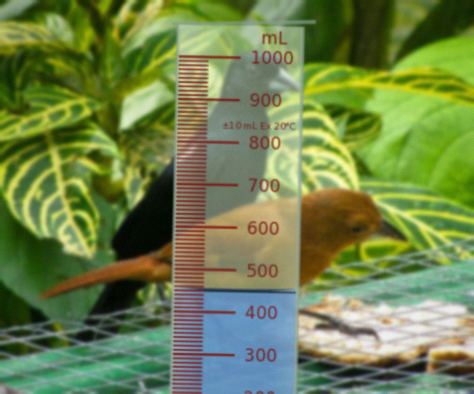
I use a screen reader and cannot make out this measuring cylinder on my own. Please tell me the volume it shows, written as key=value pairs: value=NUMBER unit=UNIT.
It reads value=450 unit=mL
